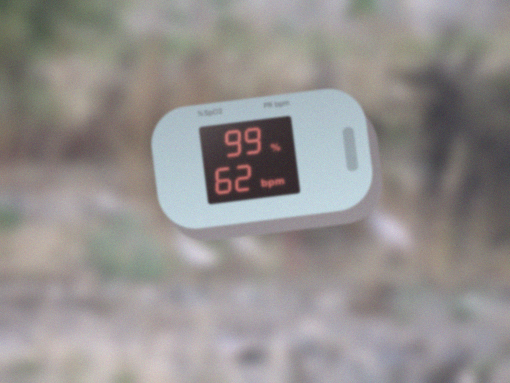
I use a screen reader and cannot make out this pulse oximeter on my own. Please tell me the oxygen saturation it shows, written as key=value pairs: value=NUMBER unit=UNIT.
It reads value=99 unit=%
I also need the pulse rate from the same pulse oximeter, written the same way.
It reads value=62 unit=bpm
